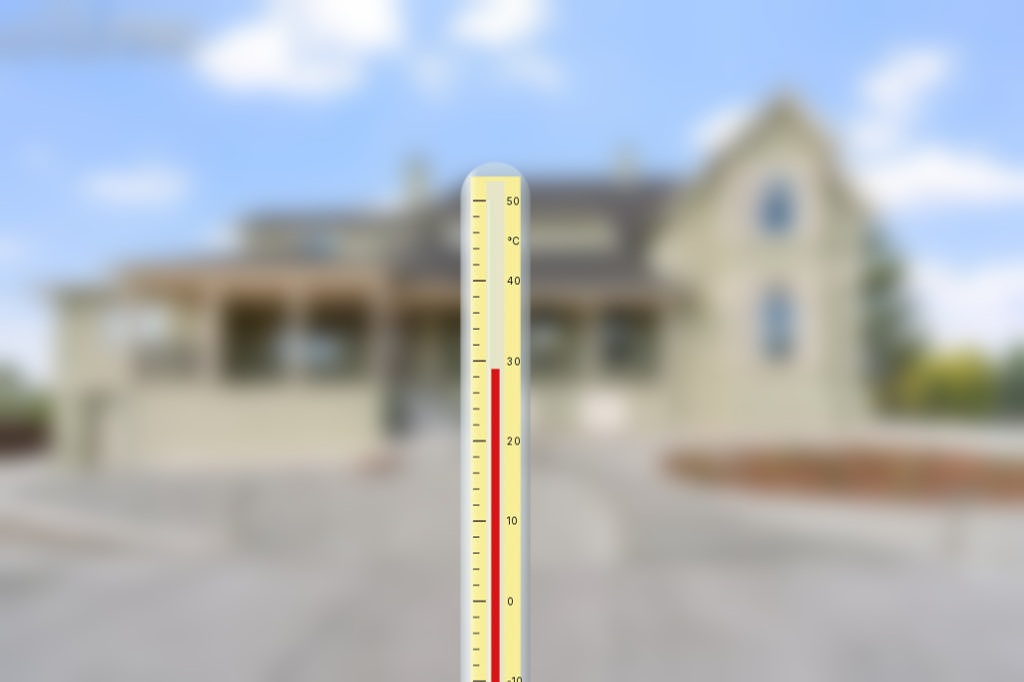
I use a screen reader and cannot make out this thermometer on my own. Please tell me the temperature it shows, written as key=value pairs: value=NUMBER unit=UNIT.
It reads value=29 unit=°C
